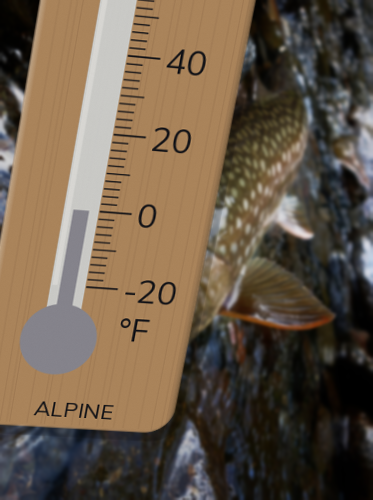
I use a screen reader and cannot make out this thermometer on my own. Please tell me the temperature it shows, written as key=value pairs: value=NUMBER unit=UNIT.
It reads value=0 unit=°F
